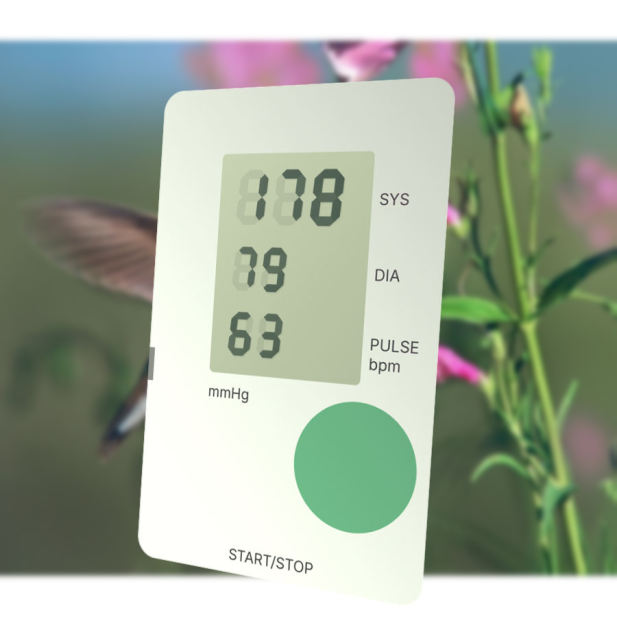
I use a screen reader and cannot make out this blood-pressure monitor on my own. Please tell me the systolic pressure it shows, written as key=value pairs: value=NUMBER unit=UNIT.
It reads value=178 unit=mmHg
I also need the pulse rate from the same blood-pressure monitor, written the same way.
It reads value=63 unit=bpm
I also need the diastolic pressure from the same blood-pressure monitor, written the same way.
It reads value=79 unit=mmHg
